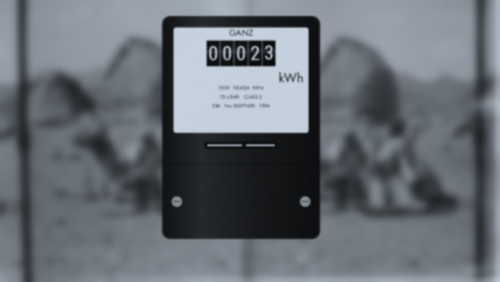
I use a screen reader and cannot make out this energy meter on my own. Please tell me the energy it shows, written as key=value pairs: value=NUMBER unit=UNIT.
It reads value=23 unit=kWh
